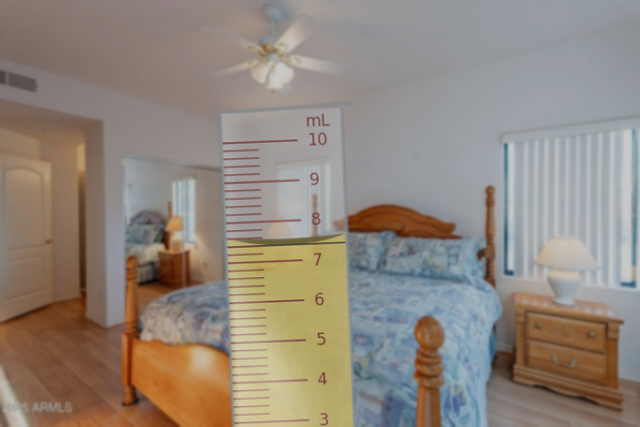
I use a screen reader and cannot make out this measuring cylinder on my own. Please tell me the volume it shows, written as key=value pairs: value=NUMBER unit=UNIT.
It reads value=7.4 unit=mL
